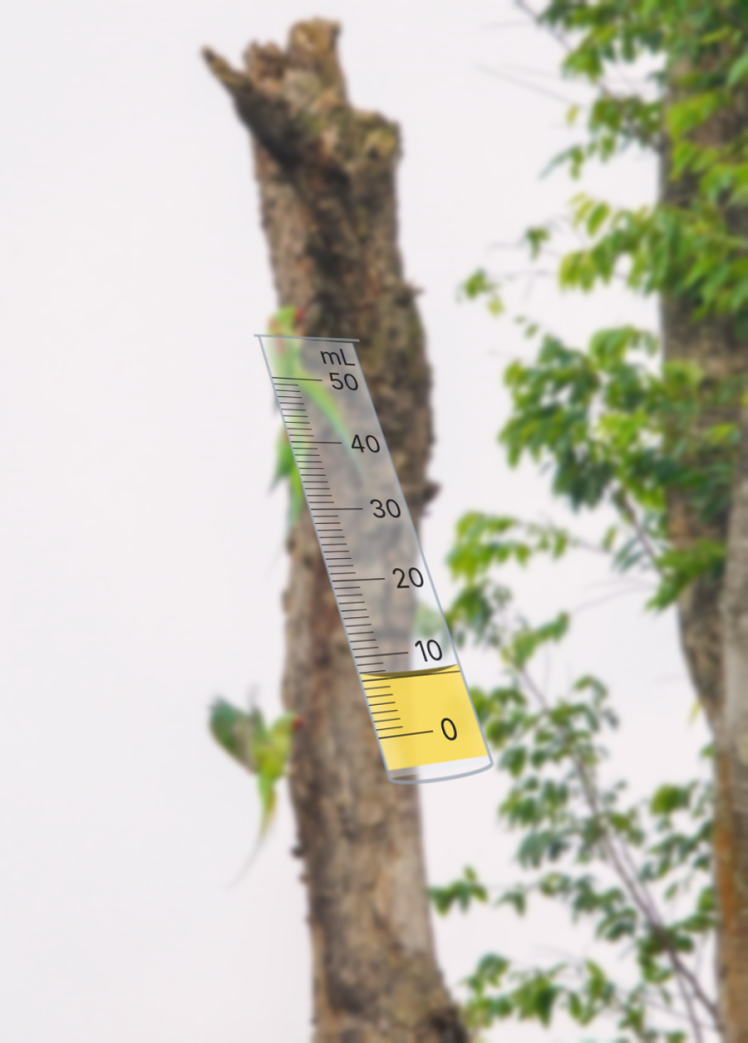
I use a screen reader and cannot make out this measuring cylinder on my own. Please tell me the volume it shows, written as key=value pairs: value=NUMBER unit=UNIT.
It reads value=7 unit=mL
